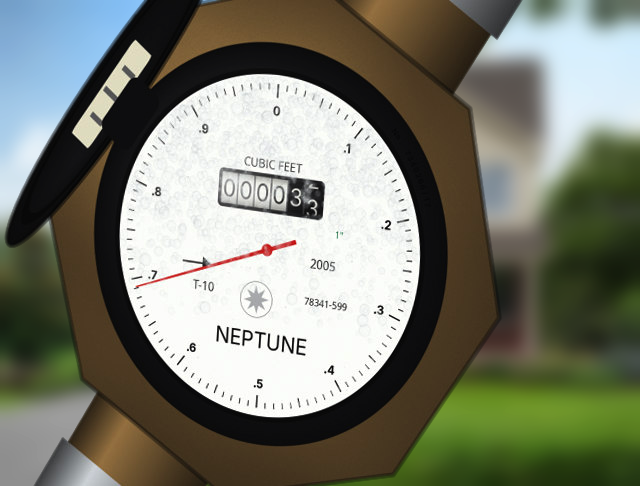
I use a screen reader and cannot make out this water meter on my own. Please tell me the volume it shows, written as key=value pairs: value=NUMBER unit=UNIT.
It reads value=32.69 unit=ft³
